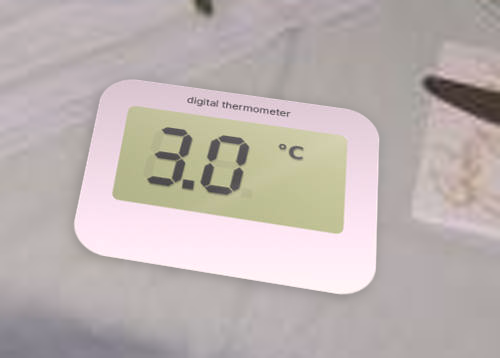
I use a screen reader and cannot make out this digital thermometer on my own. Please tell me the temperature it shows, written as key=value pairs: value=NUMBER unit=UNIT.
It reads value=3.0 unit=°C
